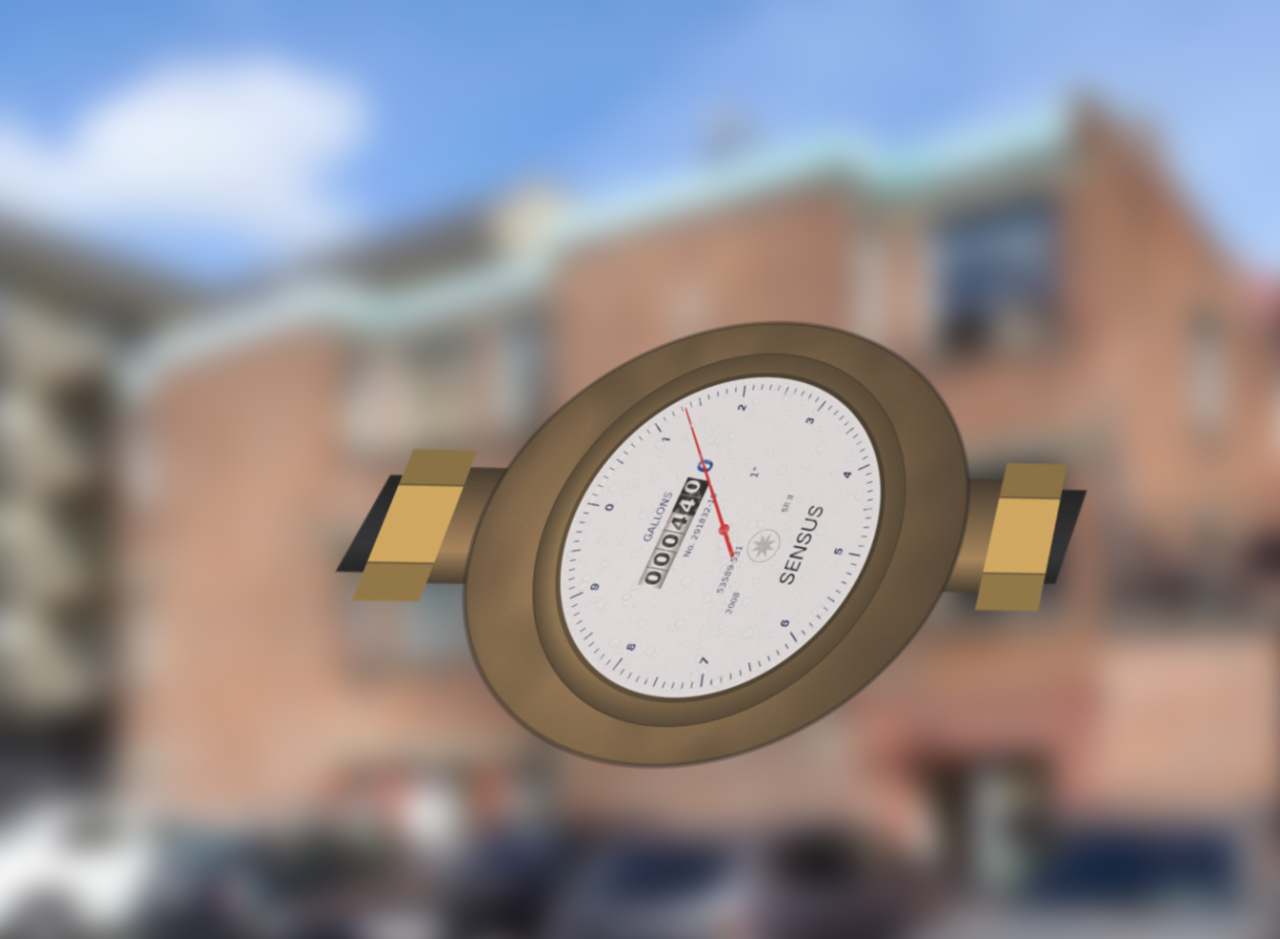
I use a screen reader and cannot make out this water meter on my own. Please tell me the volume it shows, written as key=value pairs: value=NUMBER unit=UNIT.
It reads value=4401.3 unit=gal
